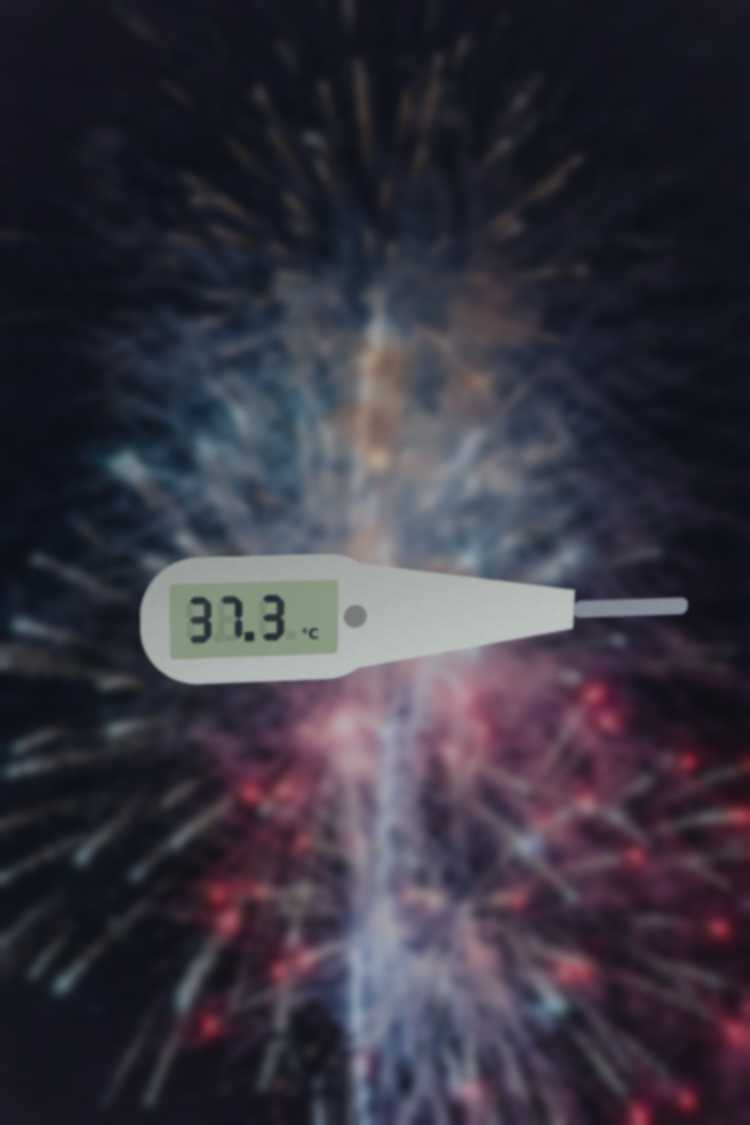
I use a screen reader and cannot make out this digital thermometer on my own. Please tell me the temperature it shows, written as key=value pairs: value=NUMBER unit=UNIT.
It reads value=37.3 unit=°C
